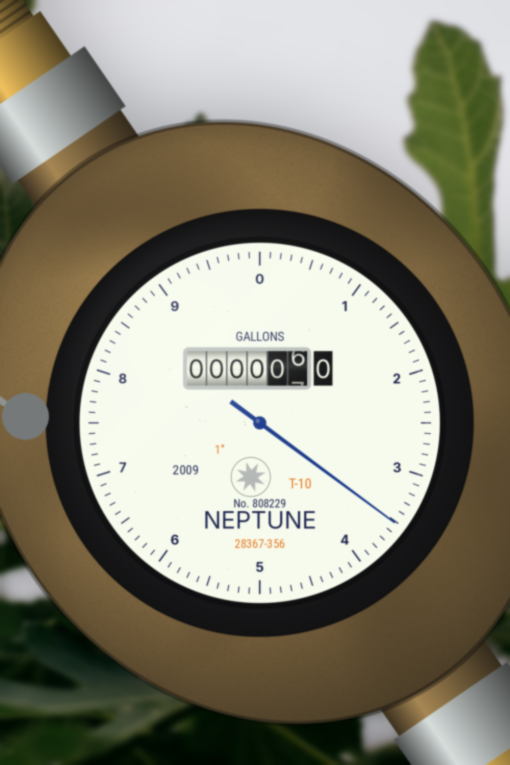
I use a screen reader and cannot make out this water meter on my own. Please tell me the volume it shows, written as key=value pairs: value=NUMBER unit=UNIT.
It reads value=63.5 unit=gal
